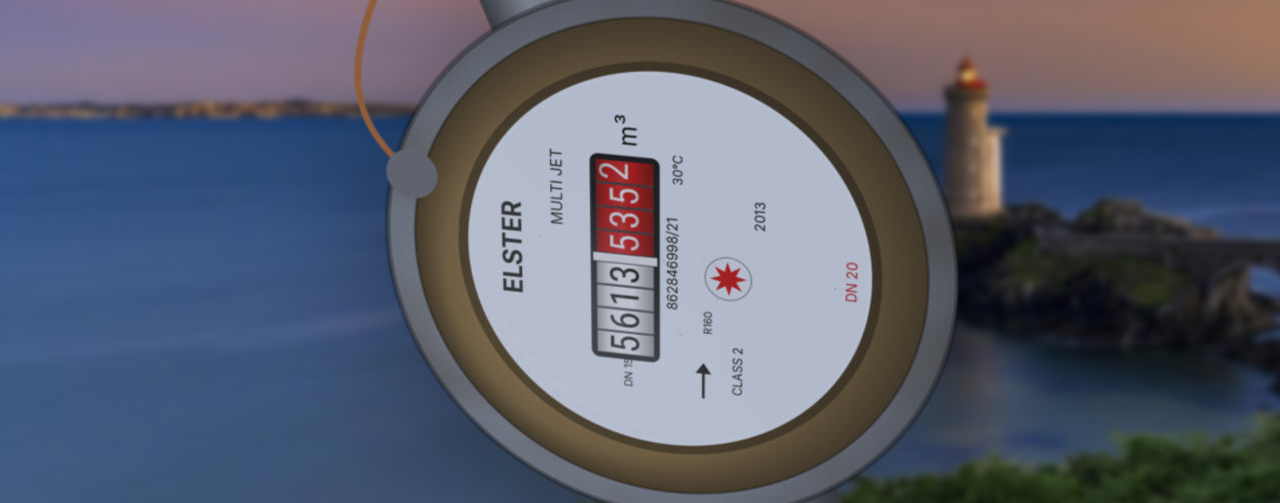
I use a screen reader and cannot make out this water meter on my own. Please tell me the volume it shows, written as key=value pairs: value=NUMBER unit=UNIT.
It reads value=5613.5352 unit=m³
